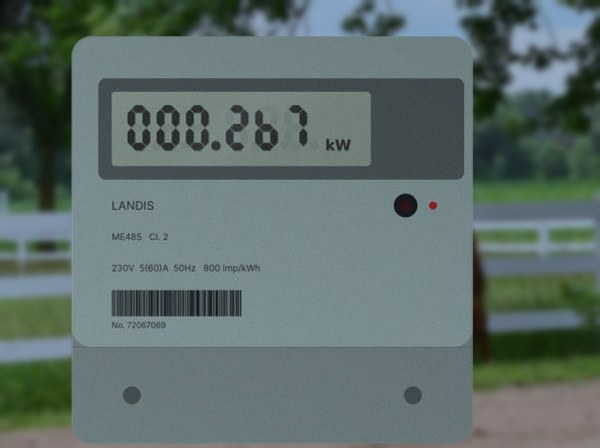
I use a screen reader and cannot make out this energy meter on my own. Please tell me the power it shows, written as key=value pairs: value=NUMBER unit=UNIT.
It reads value=0.267 unit=kW
